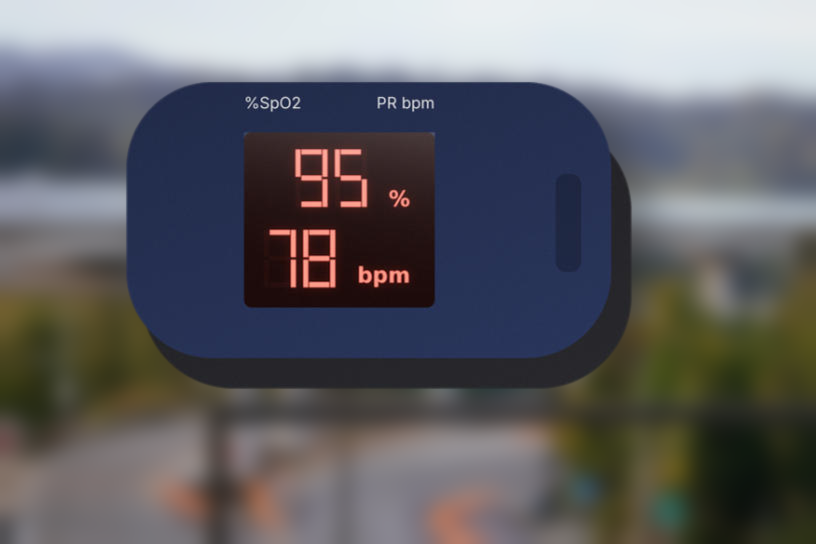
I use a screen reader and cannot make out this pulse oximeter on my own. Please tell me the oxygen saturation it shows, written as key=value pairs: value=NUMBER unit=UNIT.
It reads value=95 unit=%
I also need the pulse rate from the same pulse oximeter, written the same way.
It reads value=78 unit=bpm
